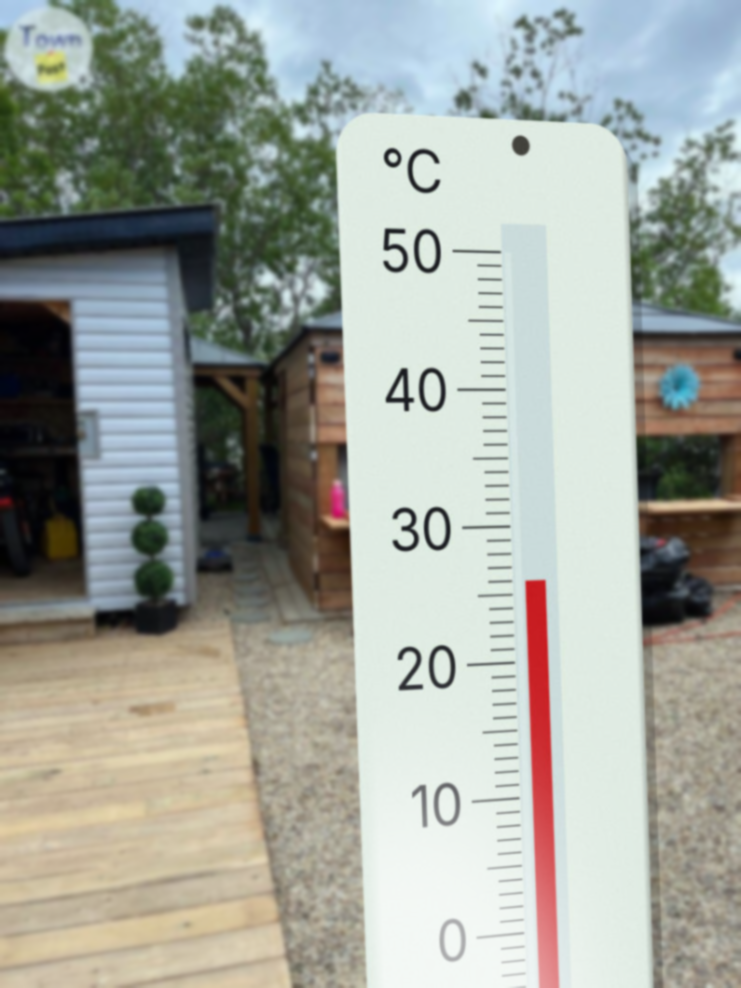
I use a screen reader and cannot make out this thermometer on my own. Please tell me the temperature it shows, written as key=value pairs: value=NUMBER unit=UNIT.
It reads value=26 unit=°C
